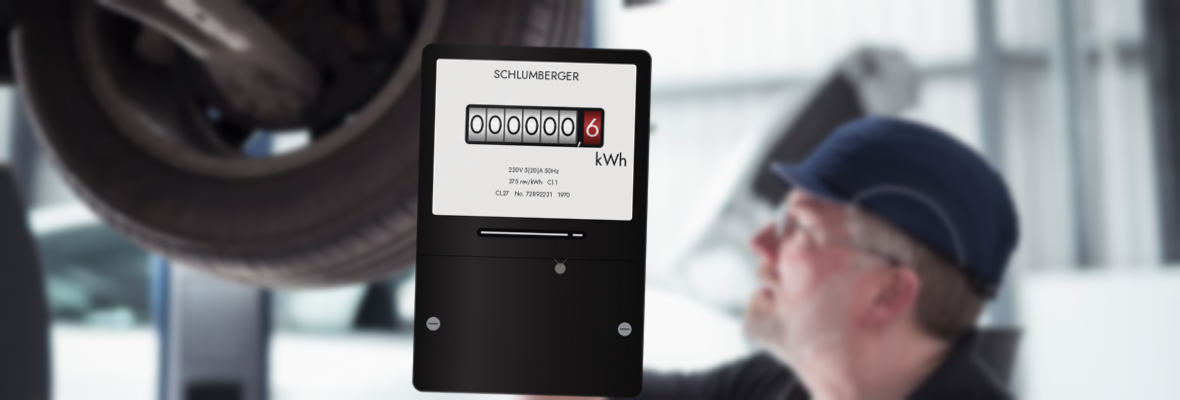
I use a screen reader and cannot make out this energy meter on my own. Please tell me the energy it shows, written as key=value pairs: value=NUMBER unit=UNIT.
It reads value=0.6 unit=kWh
